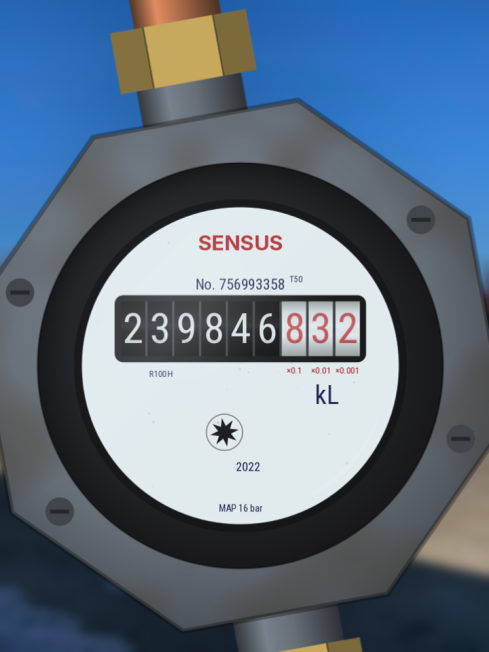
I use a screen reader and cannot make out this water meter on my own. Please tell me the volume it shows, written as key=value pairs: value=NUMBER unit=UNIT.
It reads value=239846.832 unit=kL
